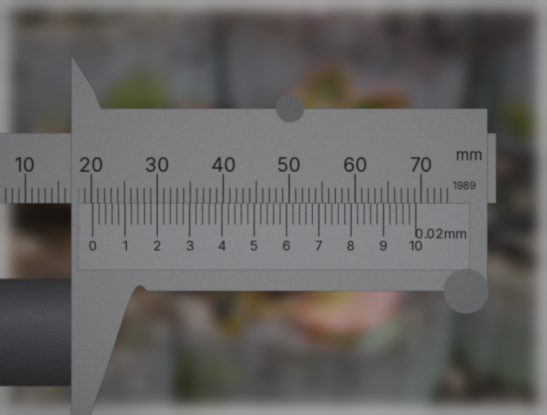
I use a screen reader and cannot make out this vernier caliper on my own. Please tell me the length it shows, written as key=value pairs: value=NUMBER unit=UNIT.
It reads value=20.2 unit=mm
